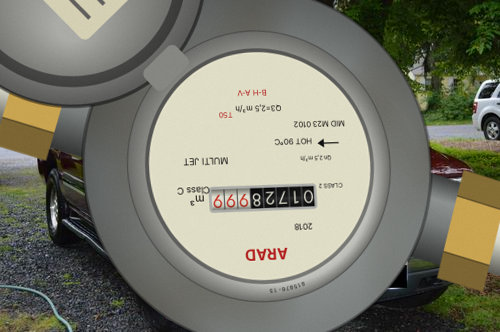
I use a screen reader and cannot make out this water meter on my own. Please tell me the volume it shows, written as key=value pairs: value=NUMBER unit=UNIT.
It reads value=1728.999 unit=m³
